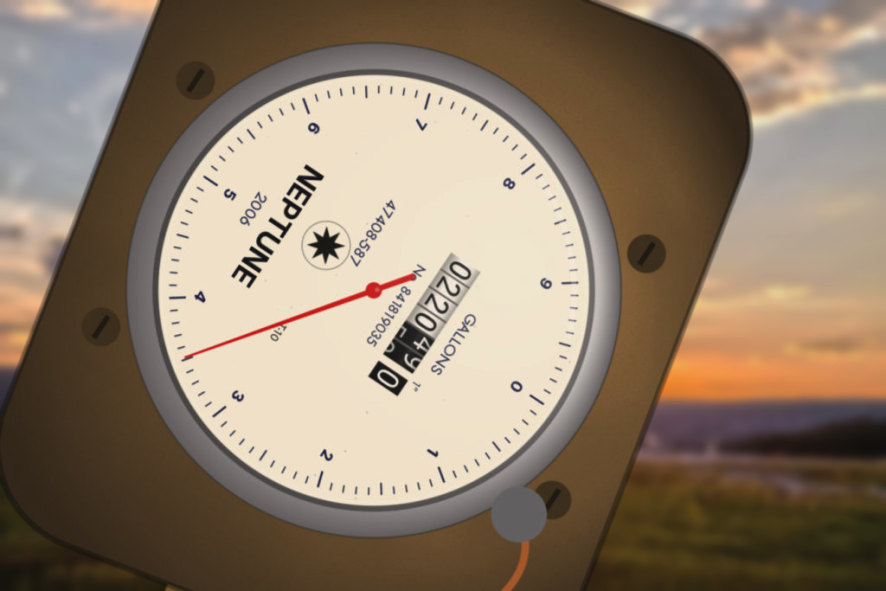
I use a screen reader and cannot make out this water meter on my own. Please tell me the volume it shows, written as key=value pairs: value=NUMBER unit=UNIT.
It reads value=220493.5 unit=gal
